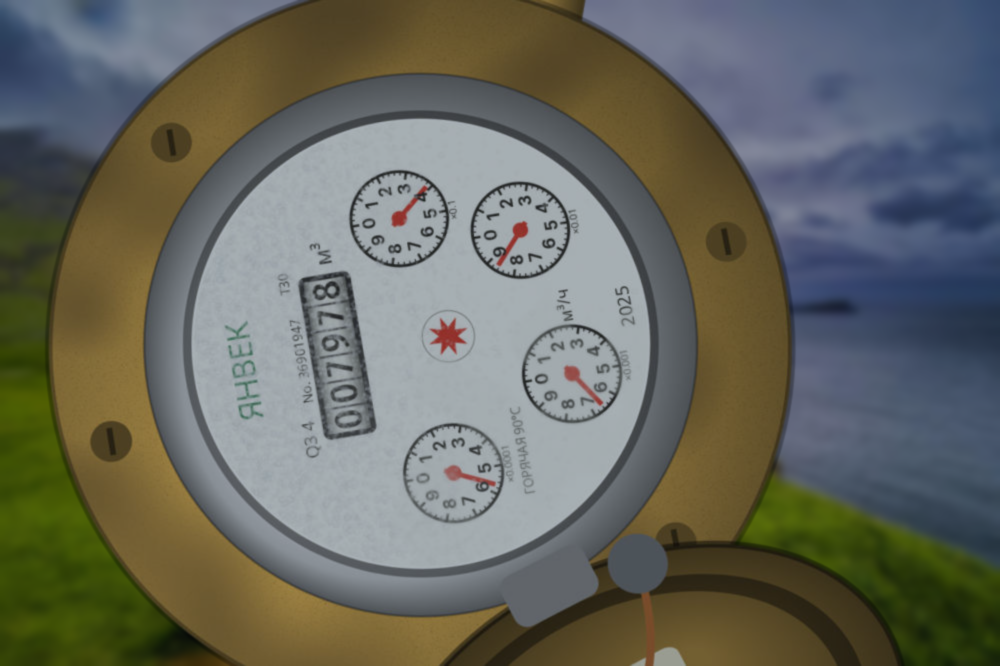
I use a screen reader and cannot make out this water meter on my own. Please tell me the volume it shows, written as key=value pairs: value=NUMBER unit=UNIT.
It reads value=7978.3865 unit=m³
